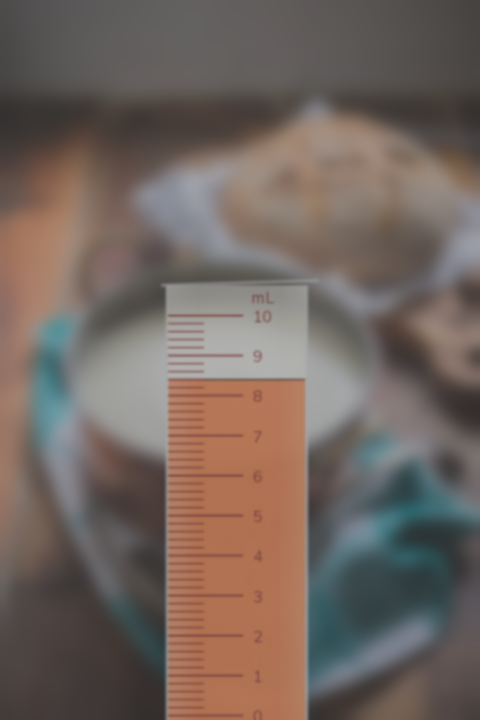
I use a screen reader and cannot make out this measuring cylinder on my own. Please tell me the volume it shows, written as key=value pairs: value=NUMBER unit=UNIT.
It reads value=8.4 unit=mL
